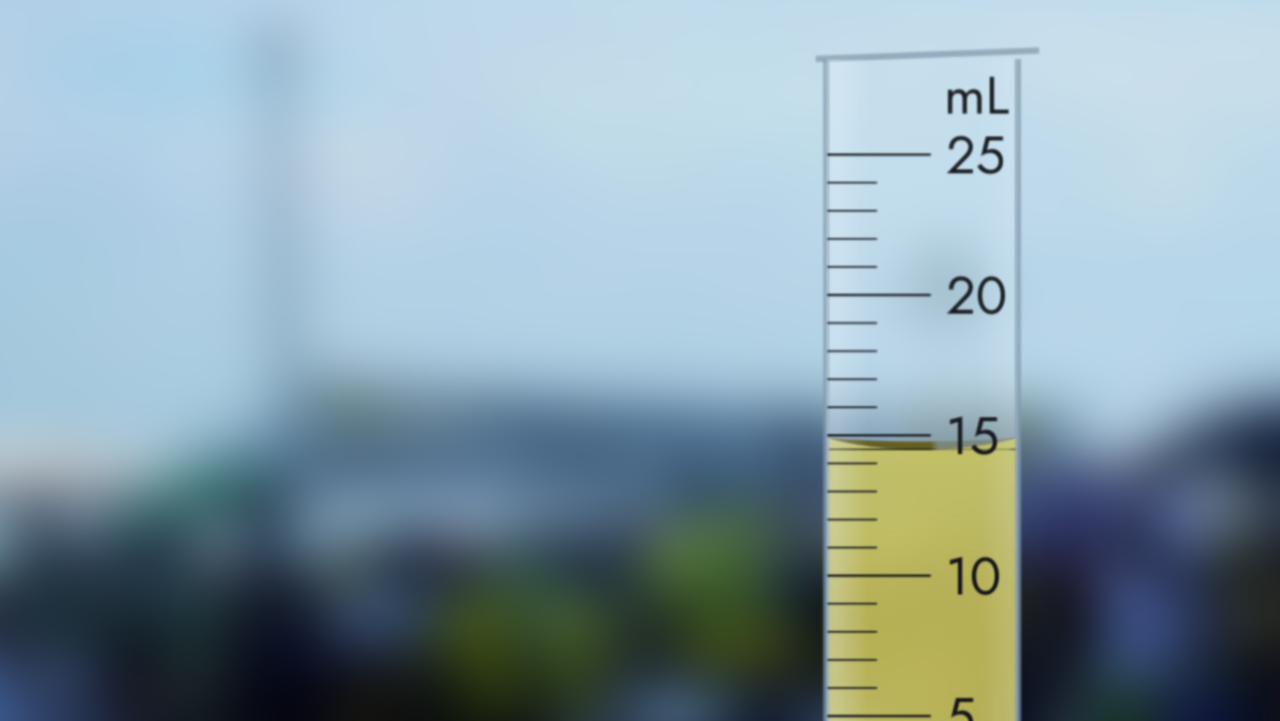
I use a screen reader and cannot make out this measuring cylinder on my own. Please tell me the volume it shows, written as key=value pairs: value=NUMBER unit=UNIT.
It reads value=14.5 unit=mL
